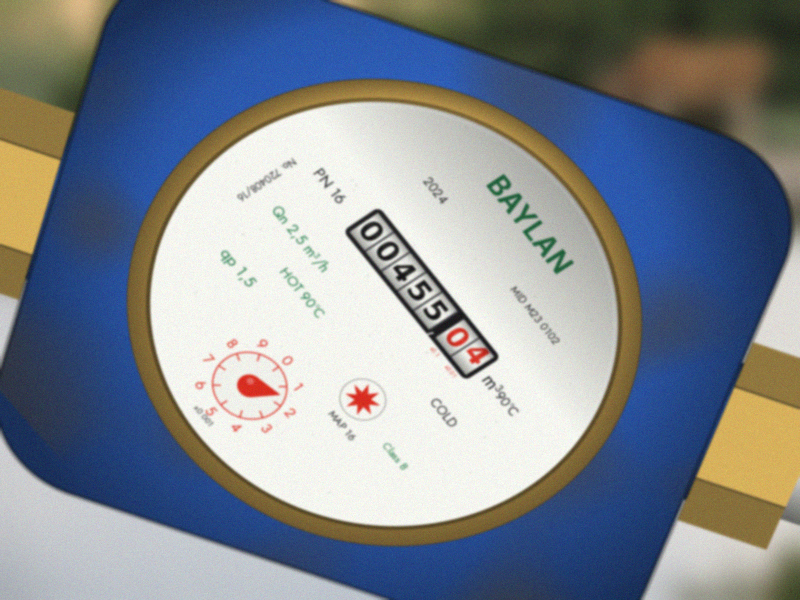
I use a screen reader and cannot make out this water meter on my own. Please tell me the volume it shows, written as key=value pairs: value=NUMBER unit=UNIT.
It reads value=455.041 unit=m³
